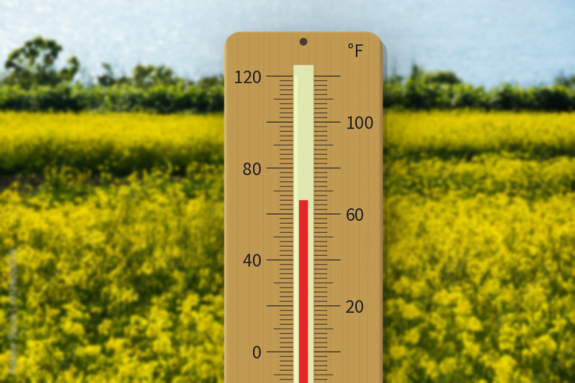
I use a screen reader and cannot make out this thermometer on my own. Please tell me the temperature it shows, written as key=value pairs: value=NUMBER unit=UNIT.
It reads value=66 unit=°F
